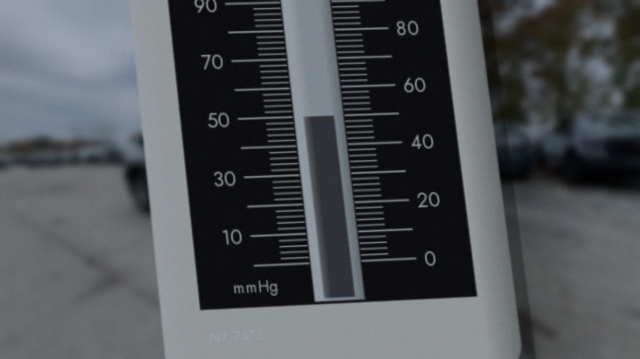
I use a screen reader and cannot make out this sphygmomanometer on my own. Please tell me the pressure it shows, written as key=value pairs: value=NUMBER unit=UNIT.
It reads value=50 unit=mmHg
